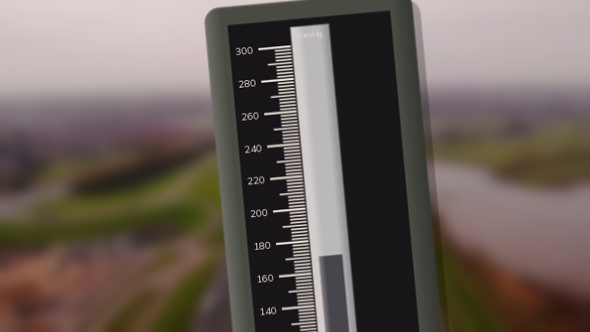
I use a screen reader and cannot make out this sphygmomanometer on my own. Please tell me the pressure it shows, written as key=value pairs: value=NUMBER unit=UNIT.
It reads value=170 unit=mmHg
